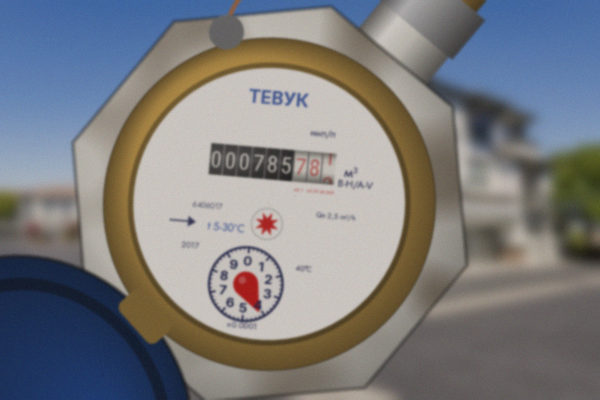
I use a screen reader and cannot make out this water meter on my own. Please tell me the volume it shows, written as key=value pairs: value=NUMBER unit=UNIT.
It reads value=785.7814 unit=m³
